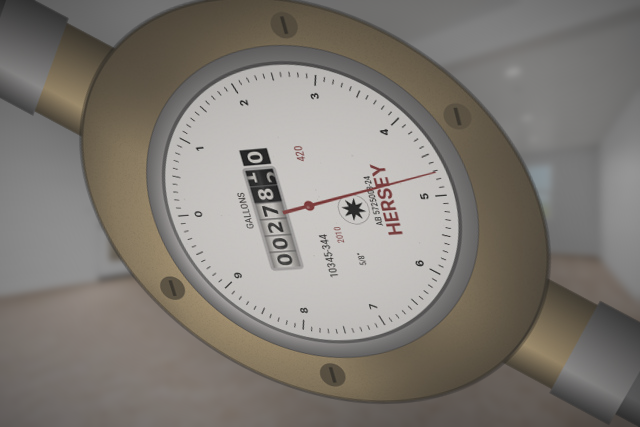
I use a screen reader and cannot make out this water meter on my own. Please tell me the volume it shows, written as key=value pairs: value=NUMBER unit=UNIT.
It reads value=27814.7 unit=gal
